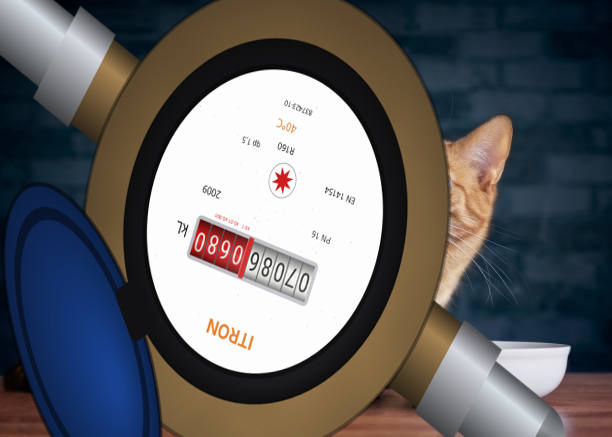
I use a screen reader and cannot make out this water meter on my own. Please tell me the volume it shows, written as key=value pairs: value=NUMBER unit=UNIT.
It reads value=7086.0680 unit=kL
